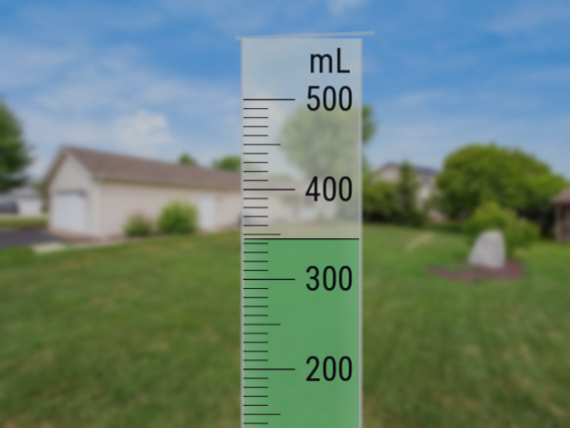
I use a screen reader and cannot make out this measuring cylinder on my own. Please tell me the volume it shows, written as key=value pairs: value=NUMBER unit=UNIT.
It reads value=345 unit=mL
